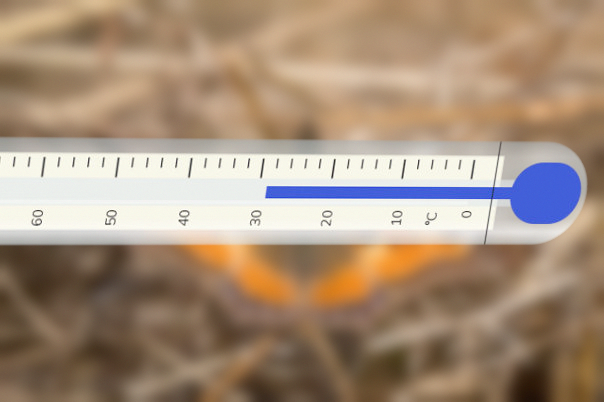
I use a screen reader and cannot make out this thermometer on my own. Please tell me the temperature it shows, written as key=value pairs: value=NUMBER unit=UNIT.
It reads value=29 unit=°C
